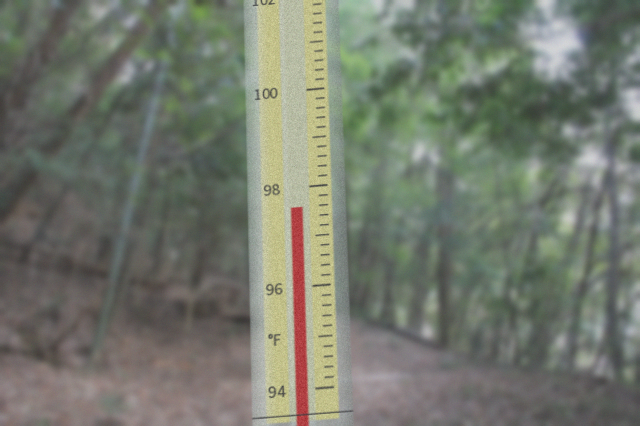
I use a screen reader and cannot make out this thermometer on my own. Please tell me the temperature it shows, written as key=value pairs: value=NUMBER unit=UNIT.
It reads value=97.6 unit=°F
